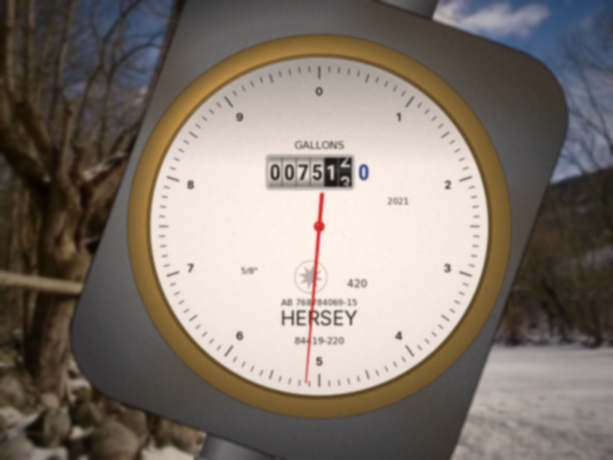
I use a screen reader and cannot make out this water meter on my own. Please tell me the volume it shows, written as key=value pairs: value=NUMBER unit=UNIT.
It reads value=75125.1 unit=gal
